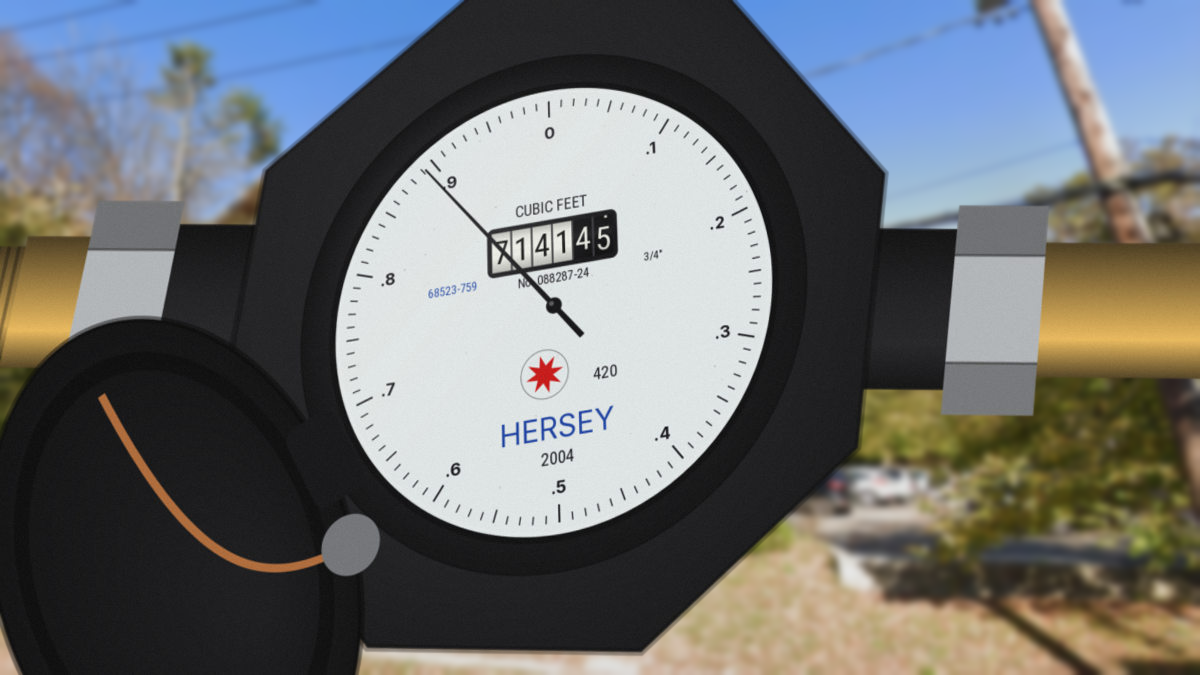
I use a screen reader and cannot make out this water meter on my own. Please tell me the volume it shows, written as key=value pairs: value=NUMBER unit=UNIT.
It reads value=714144.89 unit=ft³
